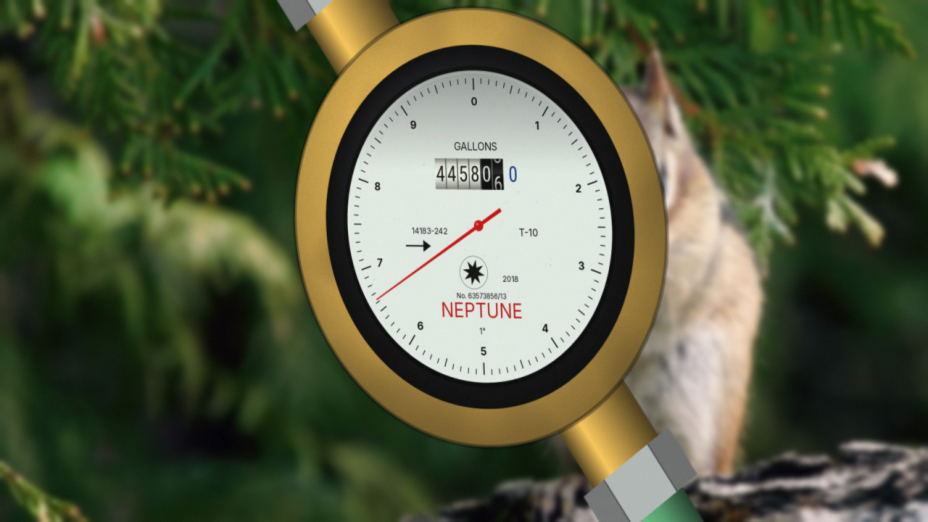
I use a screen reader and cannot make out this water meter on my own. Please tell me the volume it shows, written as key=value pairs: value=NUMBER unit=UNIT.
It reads value=4458056.6 unit=gal
